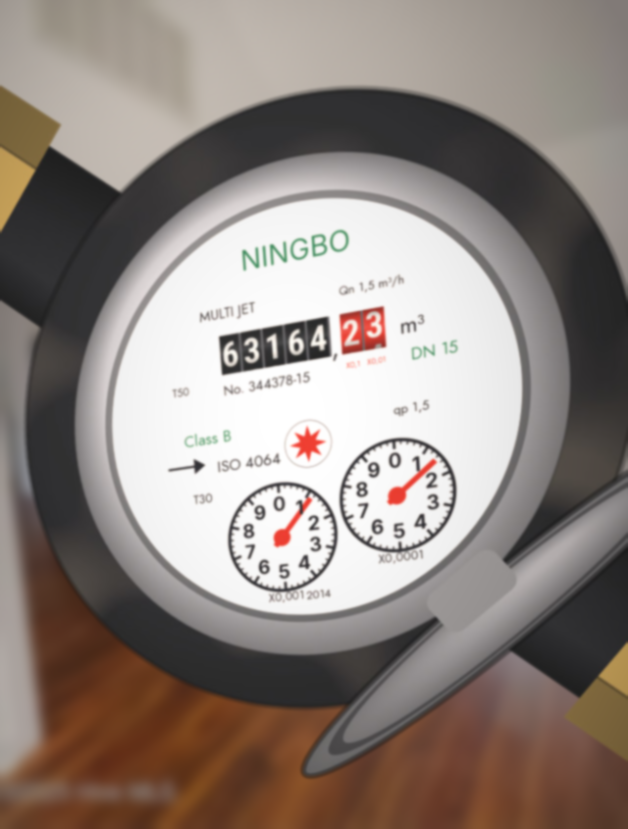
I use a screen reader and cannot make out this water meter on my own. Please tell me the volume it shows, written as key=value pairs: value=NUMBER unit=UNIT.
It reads value=63164.2311 unit=m³
